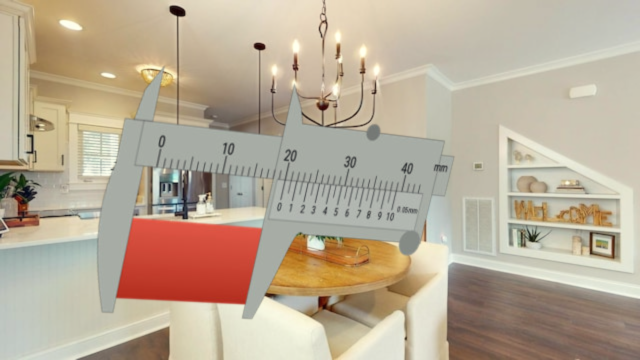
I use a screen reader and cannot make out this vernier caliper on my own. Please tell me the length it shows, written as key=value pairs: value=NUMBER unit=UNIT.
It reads value=20.0 unit=mm
